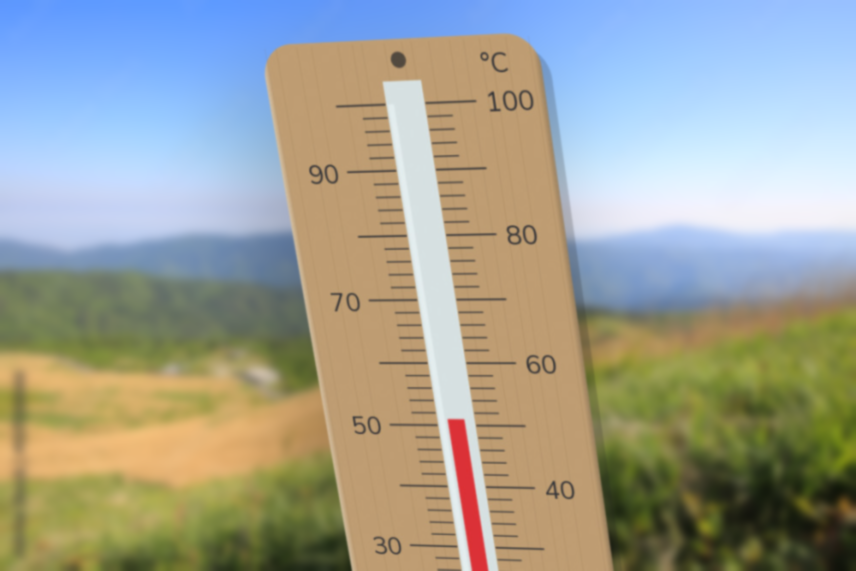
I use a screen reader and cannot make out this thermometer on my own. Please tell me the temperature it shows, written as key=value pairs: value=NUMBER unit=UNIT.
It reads value=51 unit=°C
